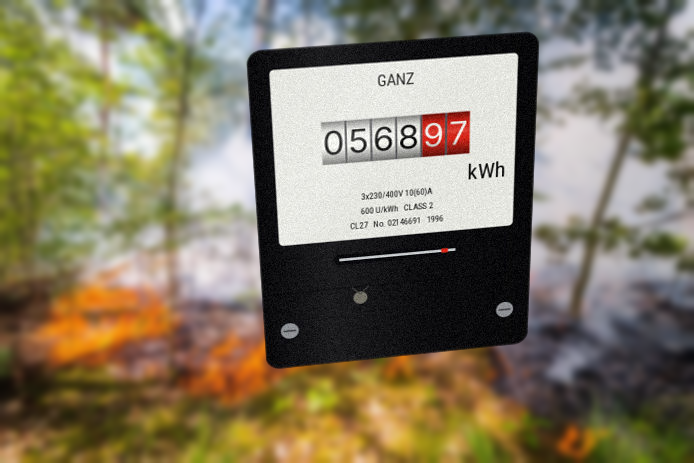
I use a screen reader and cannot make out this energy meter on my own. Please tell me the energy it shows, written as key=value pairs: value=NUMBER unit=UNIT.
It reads value=568.97 unit=kWh
